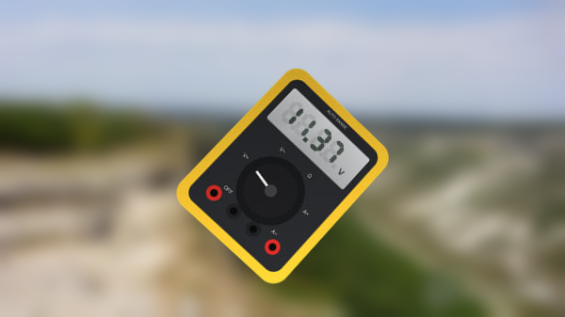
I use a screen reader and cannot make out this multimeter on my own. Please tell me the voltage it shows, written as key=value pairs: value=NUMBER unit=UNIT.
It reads value=11.37 unit=V
